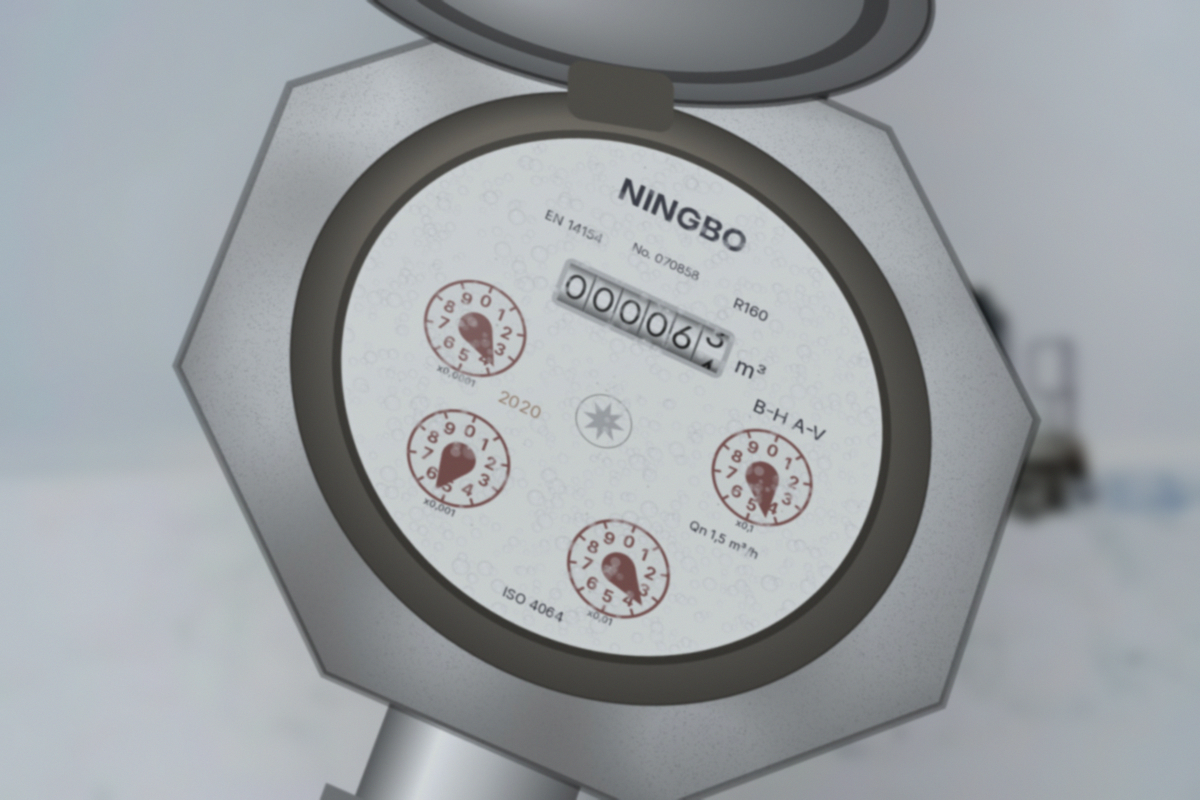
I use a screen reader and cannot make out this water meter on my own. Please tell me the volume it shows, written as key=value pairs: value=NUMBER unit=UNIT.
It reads value=63.4353 unit=m³
